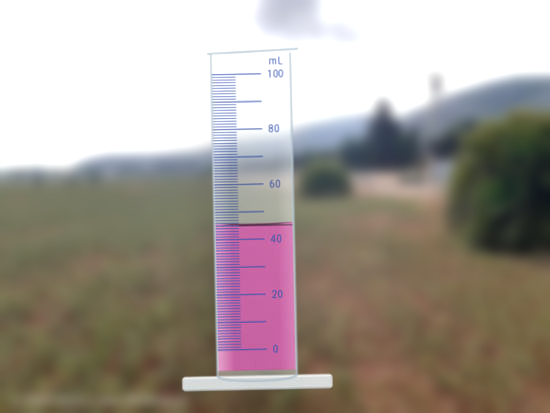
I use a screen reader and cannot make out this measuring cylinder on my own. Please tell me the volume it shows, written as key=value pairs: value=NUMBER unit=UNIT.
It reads value=45 unit=mL
